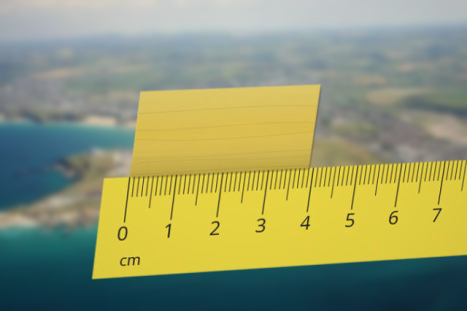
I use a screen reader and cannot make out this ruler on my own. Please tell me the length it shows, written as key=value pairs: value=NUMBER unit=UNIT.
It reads value=3.9 unit=cm
